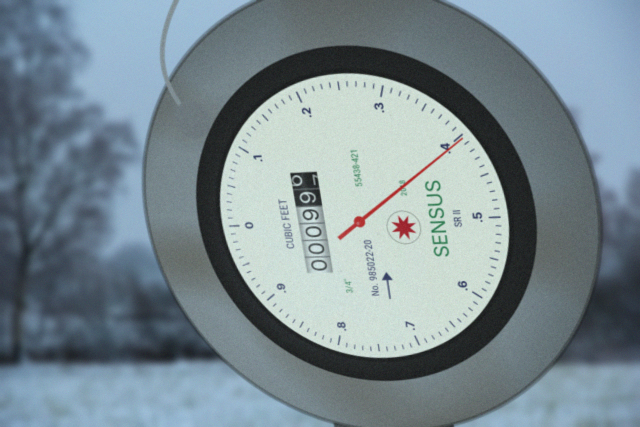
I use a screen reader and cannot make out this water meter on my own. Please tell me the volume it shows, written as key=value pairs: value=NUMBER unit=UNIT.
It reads value=996.40 unit=ft³
